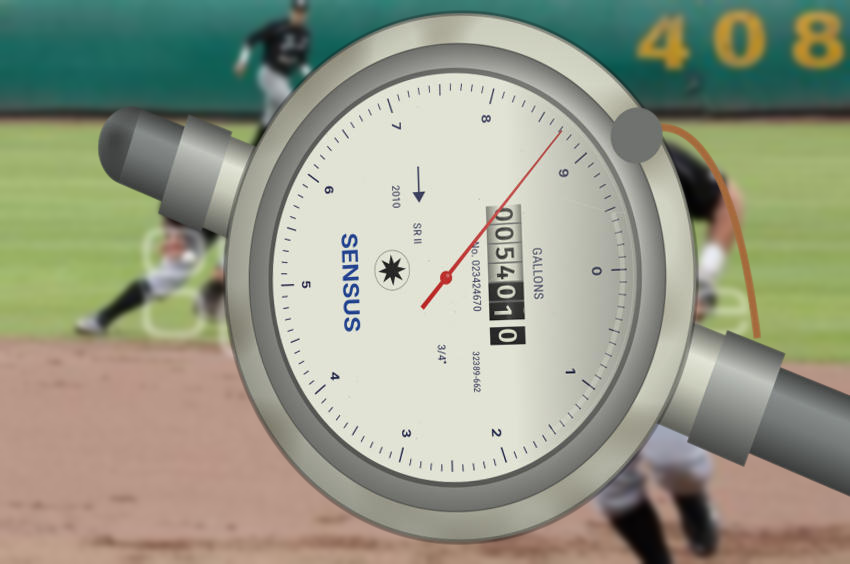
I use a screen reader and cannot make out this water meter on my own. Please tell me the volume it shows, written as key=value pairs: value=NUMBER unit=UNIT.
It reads value=54008.7 unit=gal
